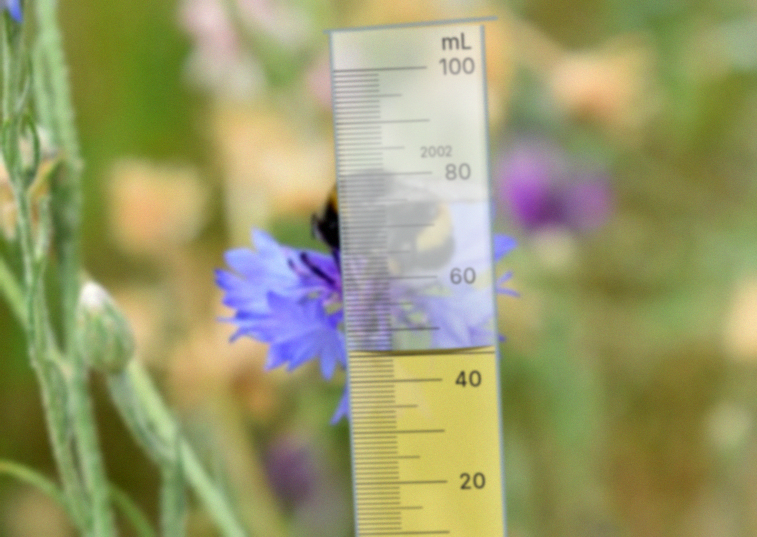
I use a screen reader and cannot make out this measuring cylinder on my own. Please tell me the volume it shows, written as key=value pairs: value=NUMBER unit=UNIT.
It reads value=45 unit=mL
